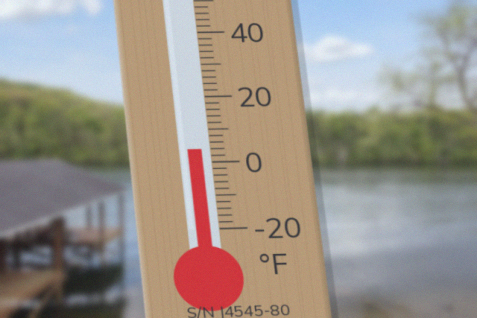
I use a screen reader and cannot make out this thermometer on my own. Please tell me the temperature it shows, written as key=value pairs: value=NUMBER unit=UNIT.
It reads value=4 unit=°F
